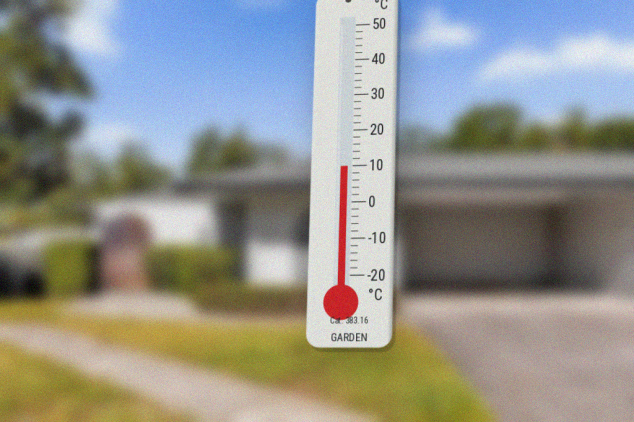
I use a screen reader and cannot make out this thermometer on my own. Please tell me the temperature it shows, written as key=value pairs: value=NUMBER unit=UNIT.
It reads value=10 unit=°C
